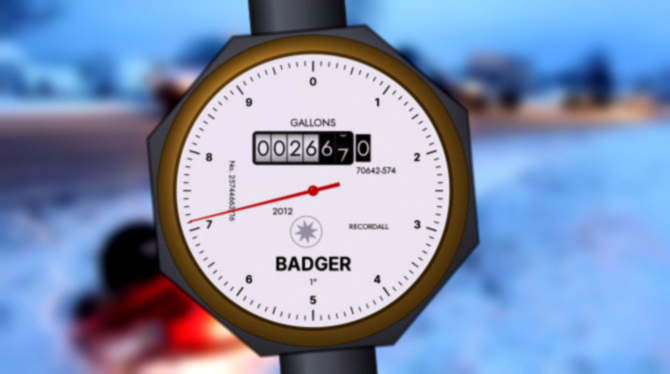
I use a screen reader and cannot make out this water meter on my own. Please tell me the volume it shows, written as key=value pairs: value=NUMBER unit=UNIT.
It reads value=26667.1 unit=gal
